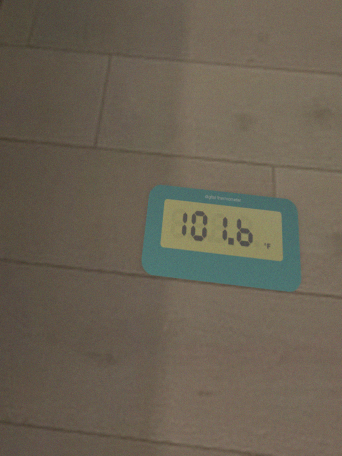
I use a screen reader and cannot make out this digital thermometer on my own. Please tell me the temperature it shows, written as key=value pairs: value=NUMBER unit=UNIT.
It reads value=101.6 unit=°F
